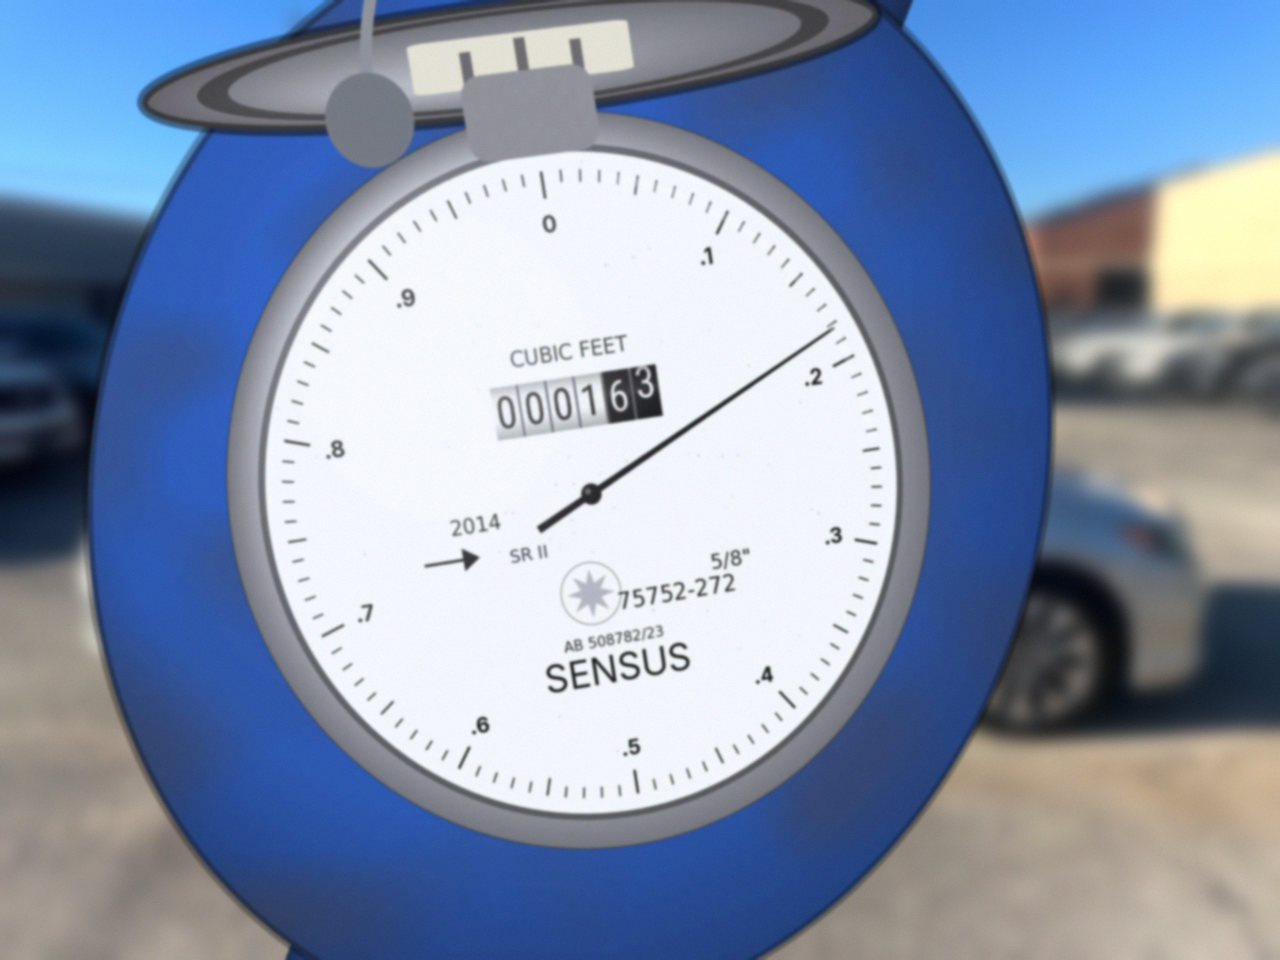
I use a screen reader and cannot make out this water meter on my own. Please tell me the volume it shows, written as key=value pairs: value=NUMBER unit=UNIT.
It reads value=163.18 unit=ft³
